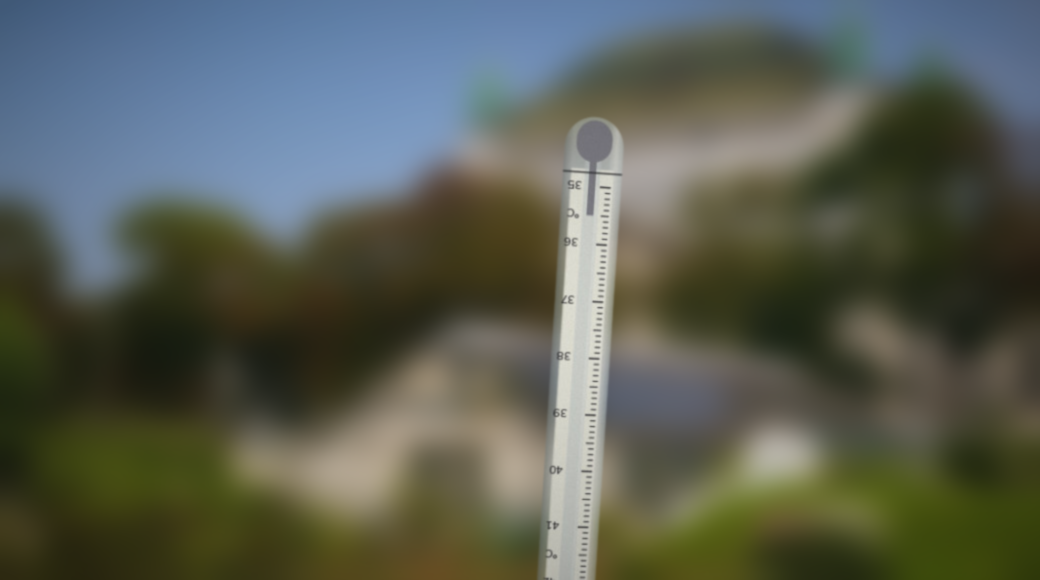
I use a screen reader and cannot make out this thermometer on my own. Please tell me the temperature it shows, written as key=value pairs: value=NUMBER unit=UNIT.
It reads value=35.5 unit=°C
